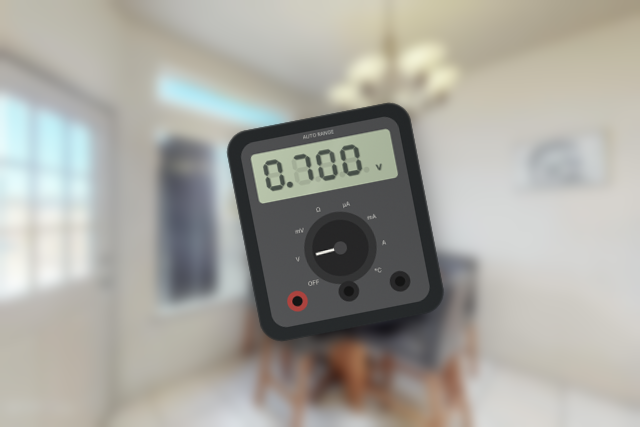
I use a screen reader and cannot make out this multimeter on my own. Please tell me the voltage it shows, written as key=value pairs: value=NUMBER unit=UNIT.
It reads value=0.700 unit=V
